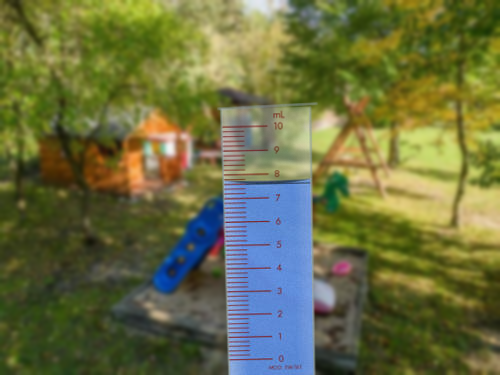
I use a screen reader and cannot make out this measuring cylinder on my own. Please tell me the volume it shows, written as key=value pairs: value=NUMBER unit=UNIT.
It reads value=7.6 unit=mL
